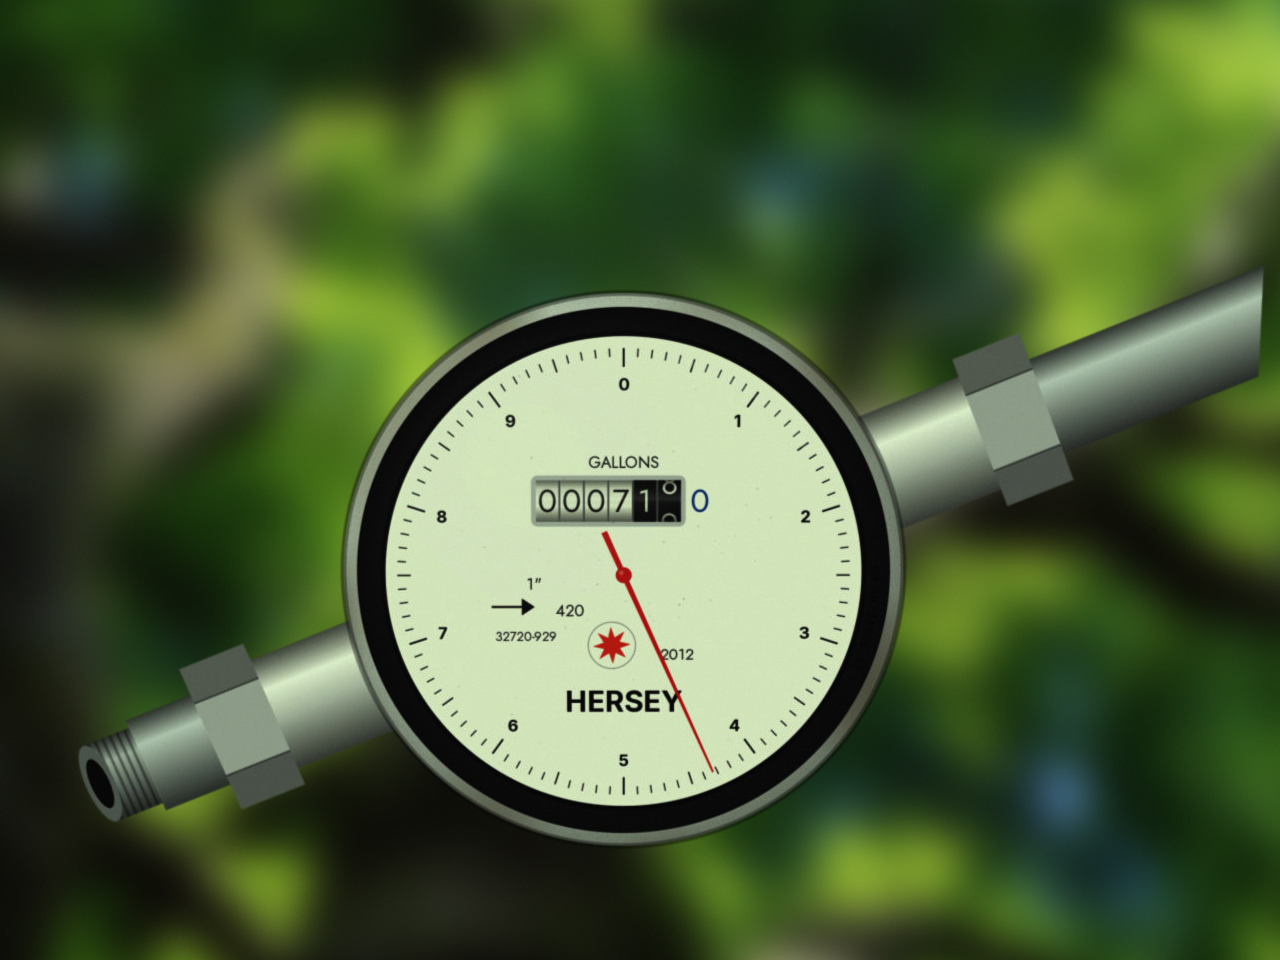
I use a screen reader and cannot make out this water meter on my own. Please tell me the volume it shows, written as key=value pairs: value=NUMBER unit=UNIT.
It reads value=7184.3 unit=gal
